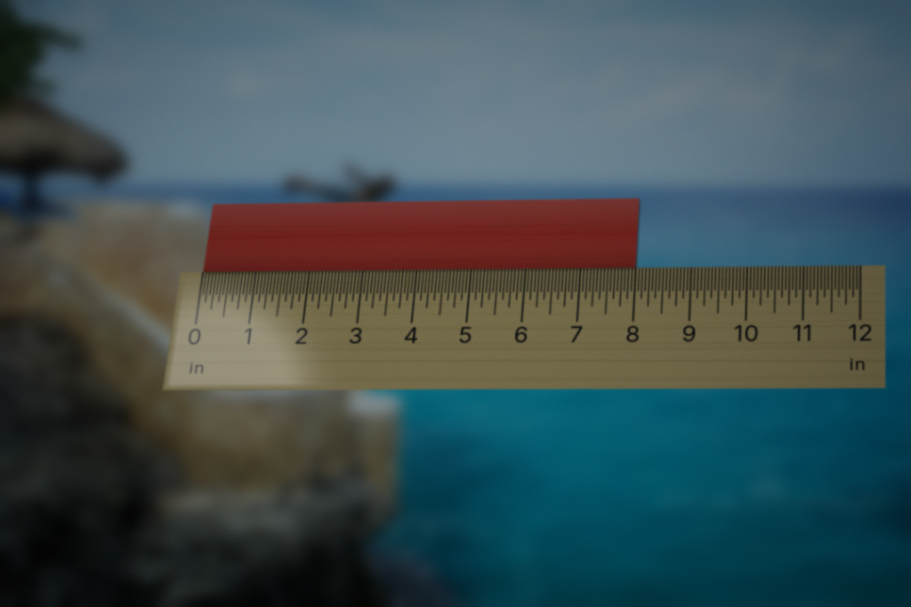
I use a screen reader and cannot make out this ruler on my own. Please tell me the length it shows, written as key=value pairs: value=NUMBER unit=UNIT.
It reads value=8 unit=in
